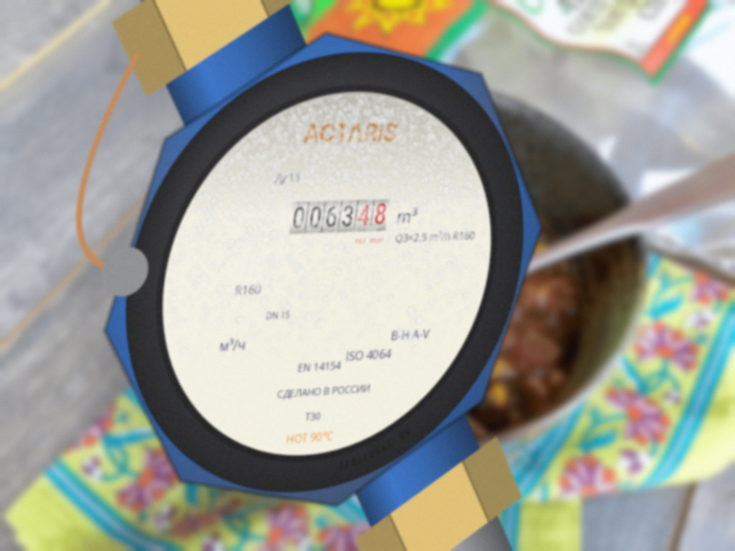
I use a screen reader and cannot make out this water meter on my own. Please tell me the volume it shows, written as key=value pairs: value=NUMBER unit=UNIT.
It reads value=63.48 unit=m³
